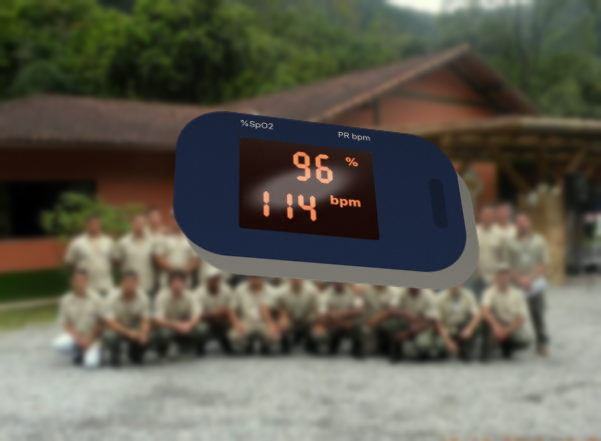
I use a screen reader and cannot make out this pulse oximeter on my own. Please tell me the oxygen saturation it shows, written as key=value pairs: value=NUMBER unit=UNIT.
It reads value=96 unit=%
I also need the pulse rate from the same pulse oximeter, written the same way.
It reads value=114 unit=bpm
